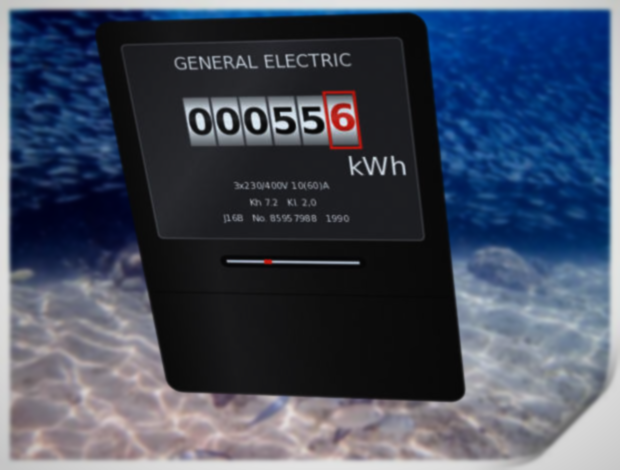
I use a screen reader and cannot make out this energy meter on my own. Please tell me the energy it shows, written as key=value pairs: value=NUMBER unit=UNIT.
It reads value=55.6 unit=kWh
